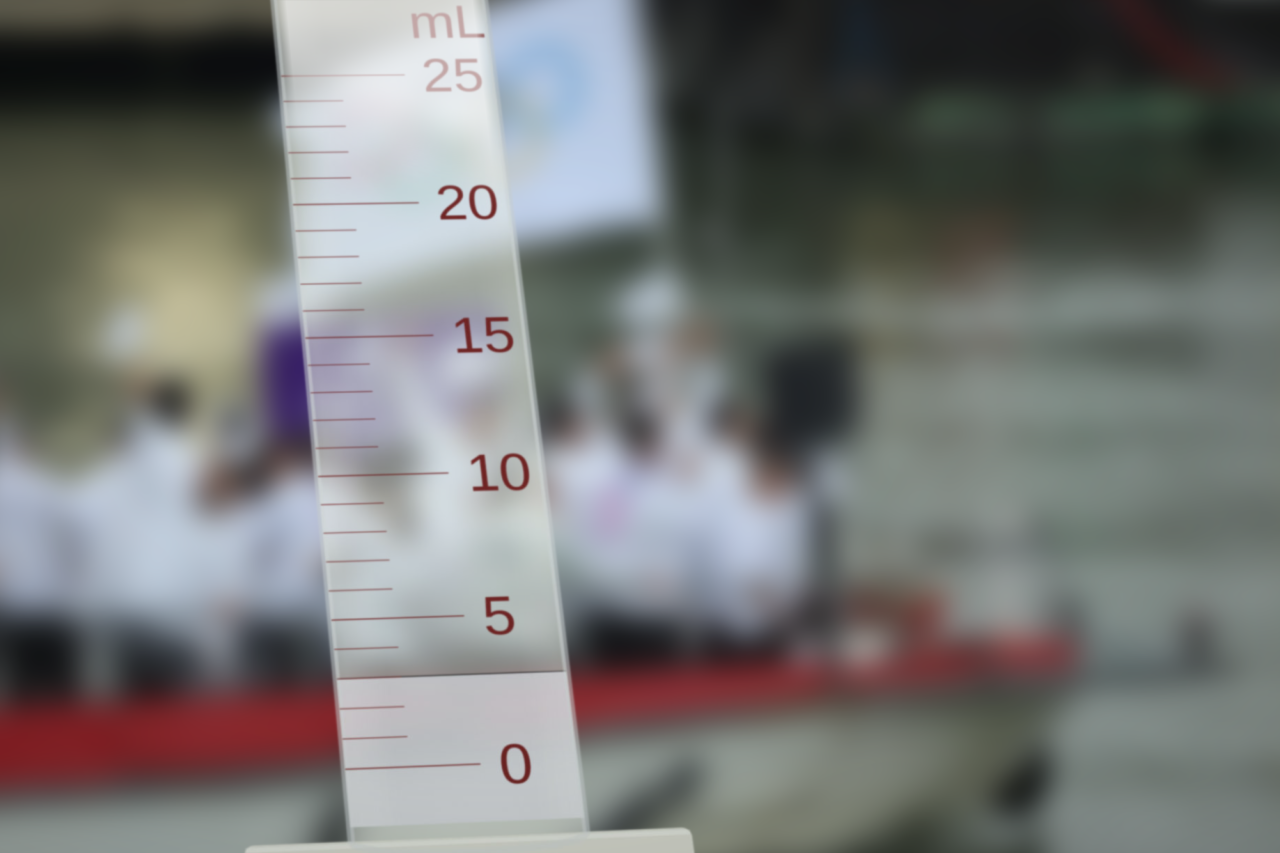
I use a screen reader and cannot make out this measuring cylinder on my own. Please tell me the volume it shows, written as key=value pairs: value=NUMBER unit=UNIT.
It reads value=3 unit=mL
